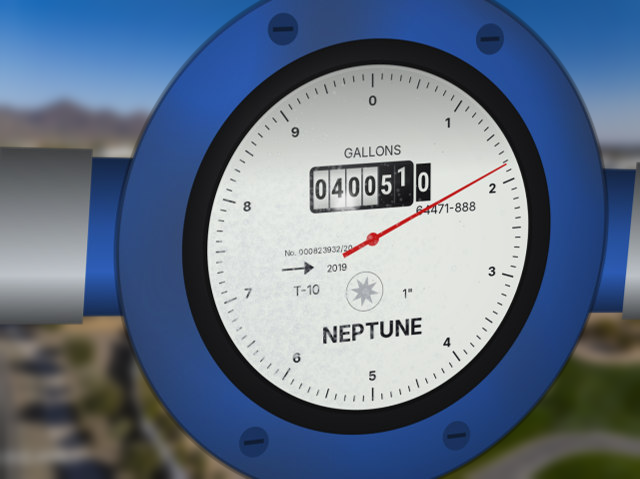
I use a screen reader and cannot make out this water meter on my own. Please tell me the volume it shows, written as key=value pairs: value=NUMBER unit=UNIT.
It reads value=400511.8 unit=gal
